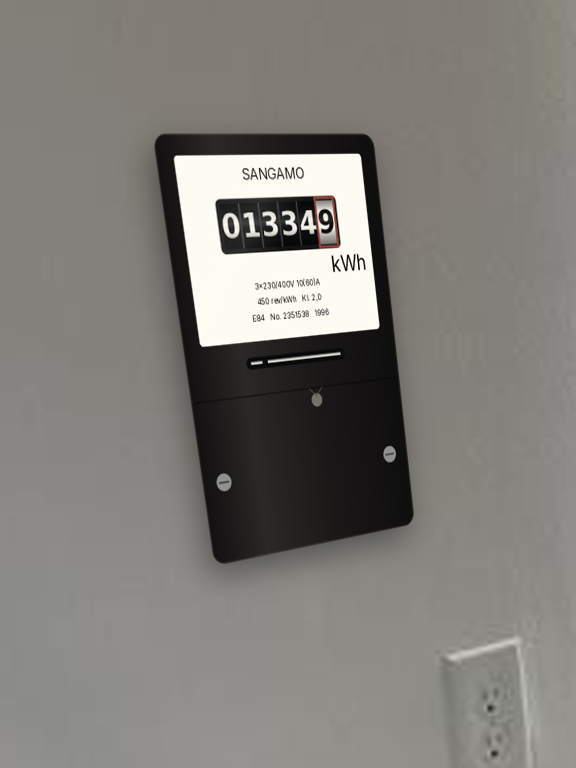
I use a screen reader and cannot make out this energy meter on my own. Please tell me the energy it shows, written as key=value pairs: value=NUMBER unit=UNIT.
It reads value=1334.9 unit=kWh
